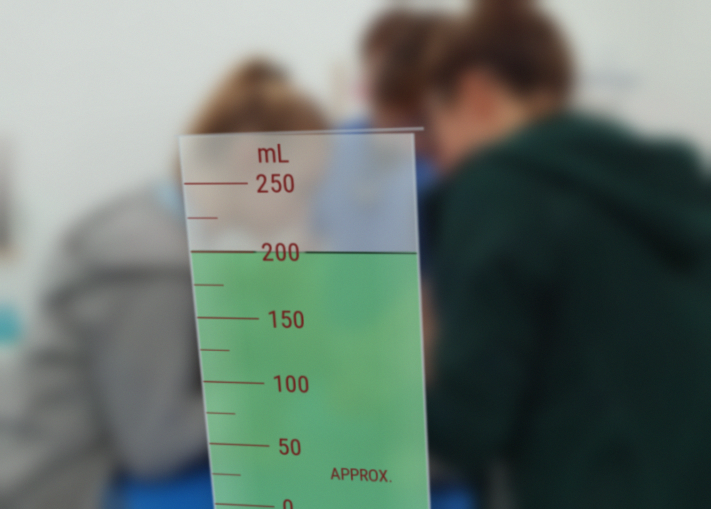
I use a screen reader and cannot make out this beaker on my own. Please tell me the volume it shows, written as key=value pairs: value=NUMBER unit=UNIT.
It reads value=200 unit=mL
